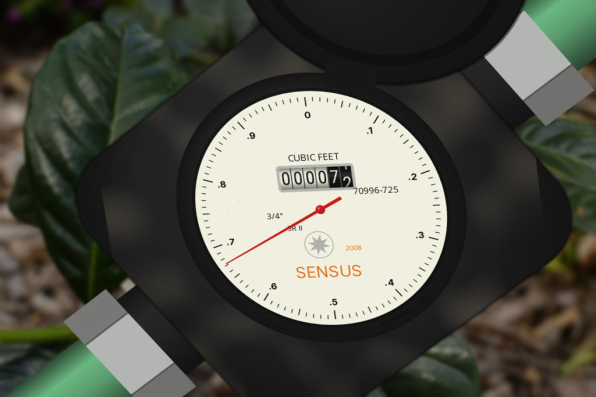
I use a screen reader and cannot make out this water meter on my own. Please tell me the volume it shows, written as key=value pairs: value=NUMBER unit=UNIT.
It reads value=71.67 unit=ft³
